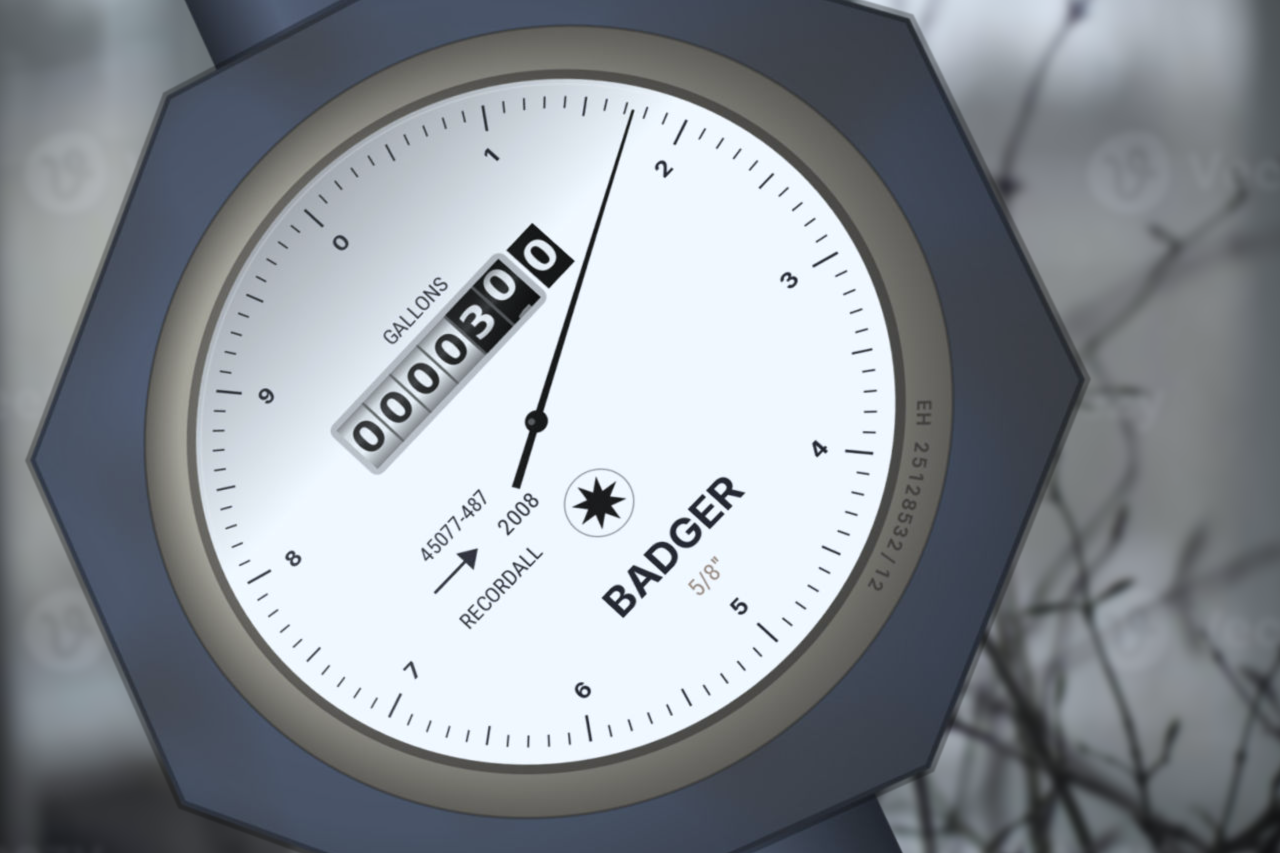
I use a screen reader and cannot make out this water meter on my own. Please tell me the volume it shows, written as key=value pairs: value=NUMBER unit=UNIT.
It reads value=301.7 unit=gal
